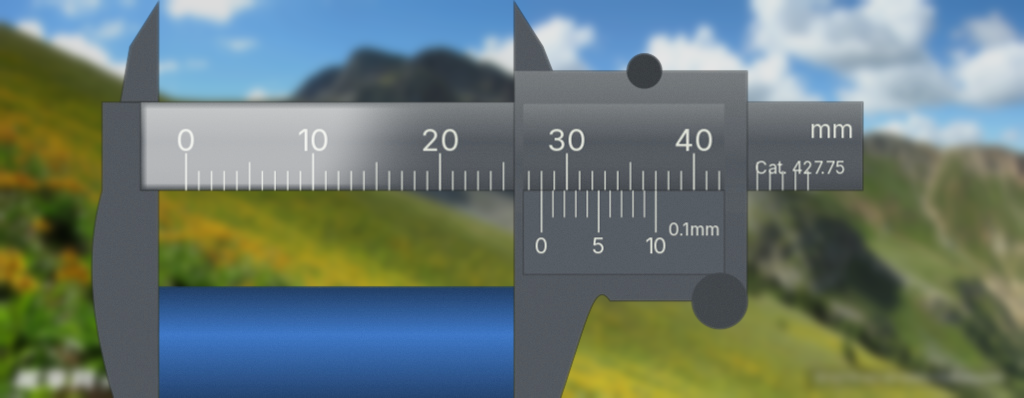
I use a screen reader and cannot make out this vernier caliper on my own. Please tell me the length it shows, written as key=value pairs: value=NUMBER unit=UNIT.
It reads value=28.0 unit=mm
